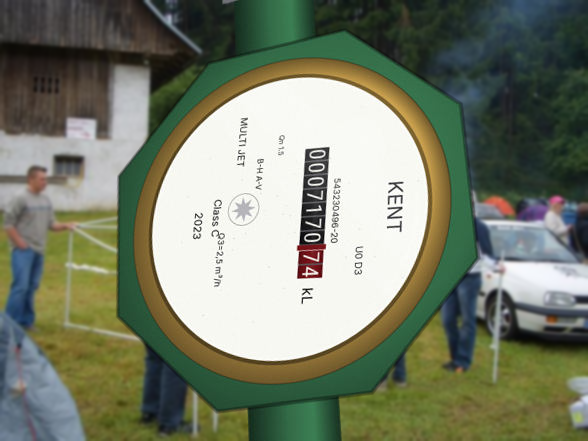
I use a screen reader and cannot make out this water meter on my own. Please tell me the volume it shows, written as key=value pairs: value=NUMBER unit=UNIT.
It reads value=7170.74 unit=kL
